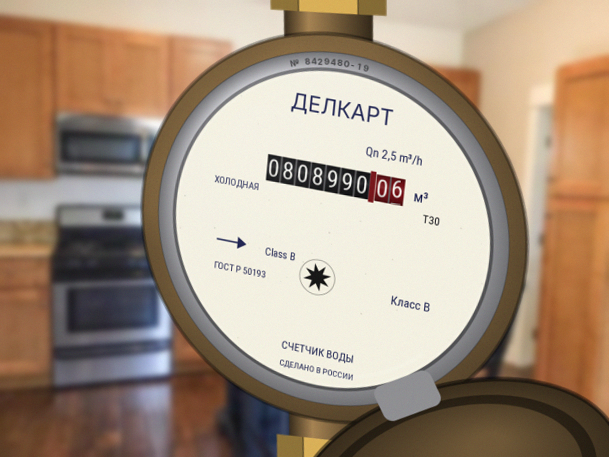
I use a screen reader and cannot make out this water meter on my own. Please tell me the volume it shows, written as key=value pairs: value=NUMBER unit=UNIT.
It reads value=808990.06 unit=m³
